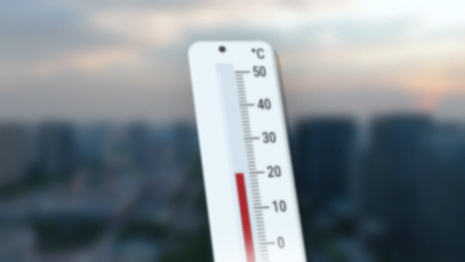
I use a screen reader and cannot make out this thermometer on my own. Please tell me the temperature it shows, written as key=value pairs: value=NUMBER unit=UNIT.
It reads value=20 unit=°C
